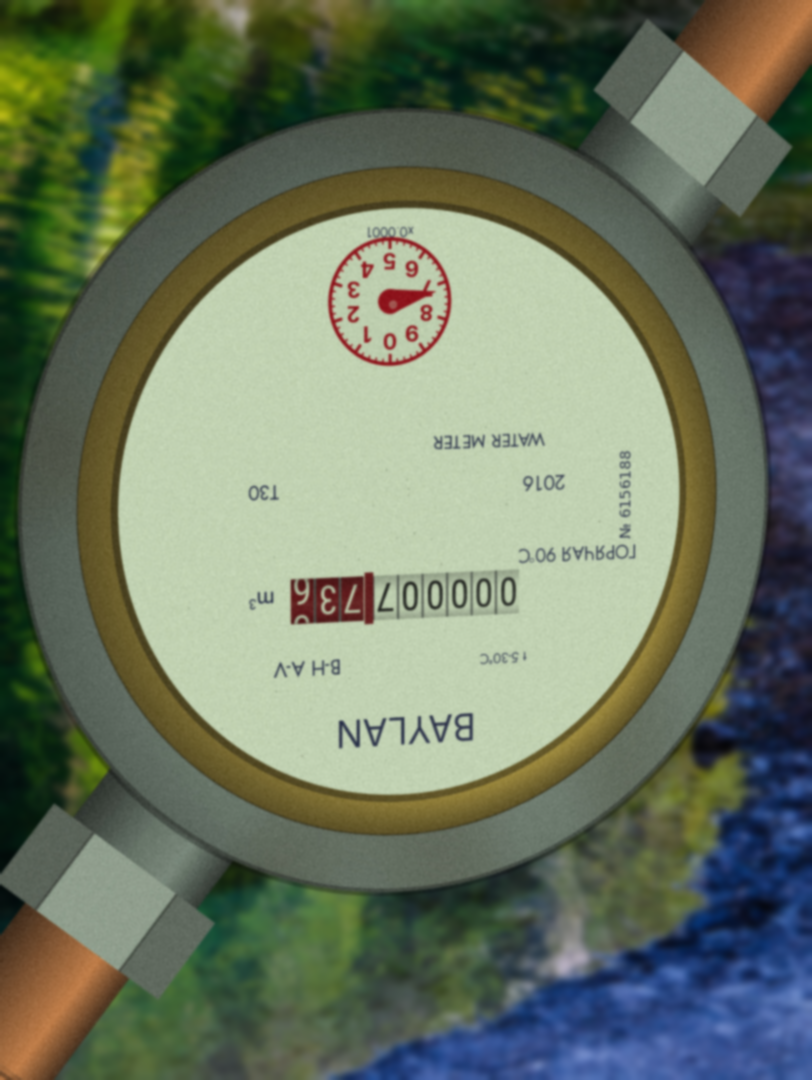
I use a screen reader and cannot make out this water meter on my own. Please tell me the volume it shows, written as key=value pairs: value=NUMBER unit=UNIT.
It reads value=7.7357 unit=m³
